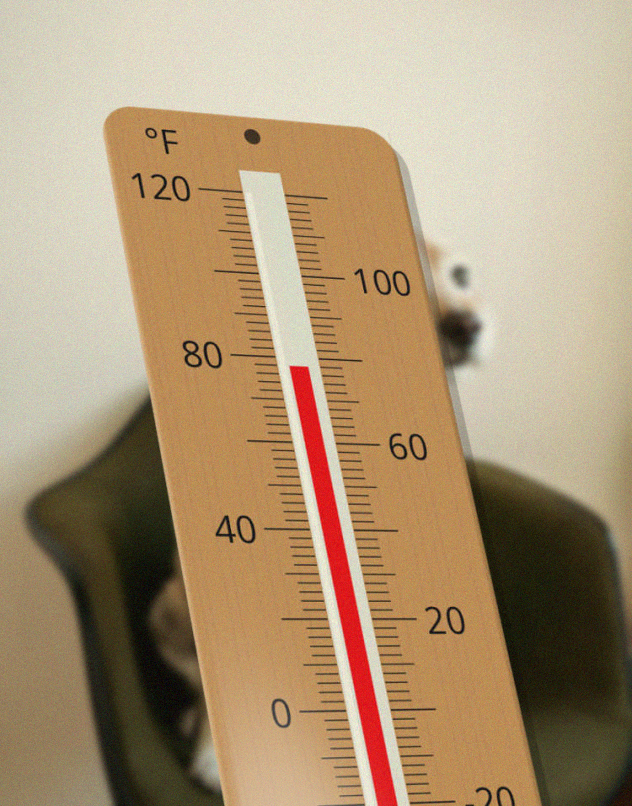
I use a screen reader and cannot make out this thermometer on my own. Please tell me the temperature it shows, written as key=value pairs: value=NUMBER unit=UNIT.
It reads value=78 unit=°F
